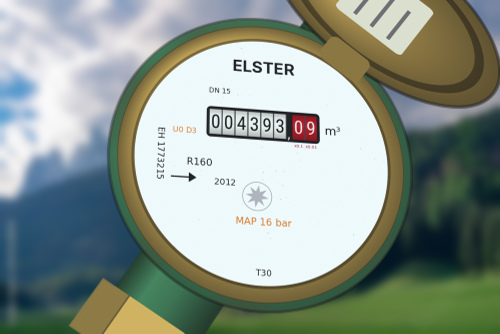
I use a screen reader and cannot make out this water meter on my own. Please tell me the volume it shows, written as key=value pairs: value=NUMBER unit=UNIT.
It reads value=4393.09 unit=m³
